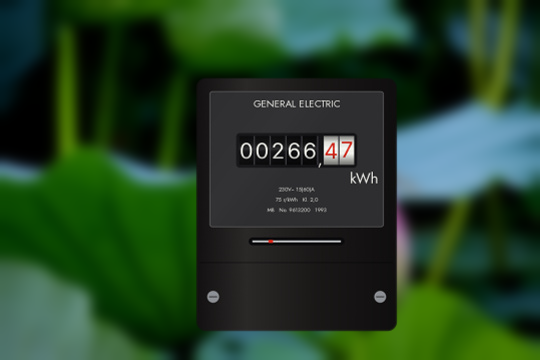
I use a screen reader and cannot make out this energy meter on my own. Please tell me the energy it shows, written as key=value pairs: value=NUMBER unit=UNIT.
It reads value=266.47 unit=kWh
